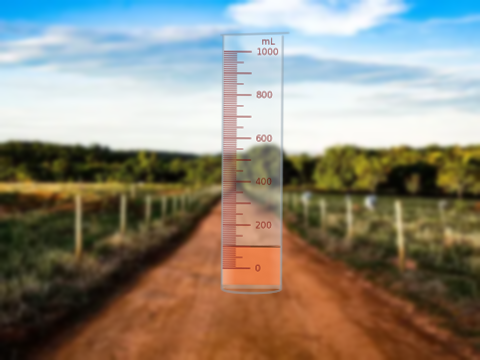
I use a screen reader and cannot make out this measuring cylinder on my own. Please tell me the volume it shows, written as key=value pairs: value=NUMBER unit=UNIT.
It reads value=100 unit=mL
